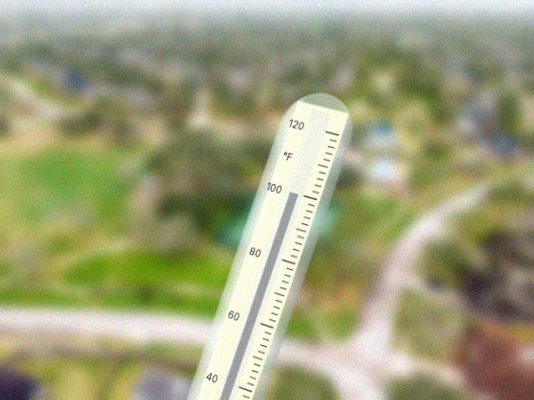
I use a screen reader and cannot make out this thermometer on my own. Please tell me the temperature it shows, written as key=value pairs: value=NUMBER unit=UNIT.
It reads value=100 unit=°F
